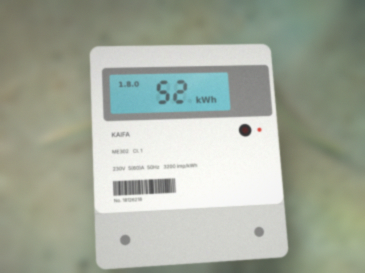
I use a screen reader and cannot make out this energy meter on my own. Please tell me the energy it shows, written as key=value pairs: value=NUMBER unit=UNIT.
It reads value=52 unit=kWh
